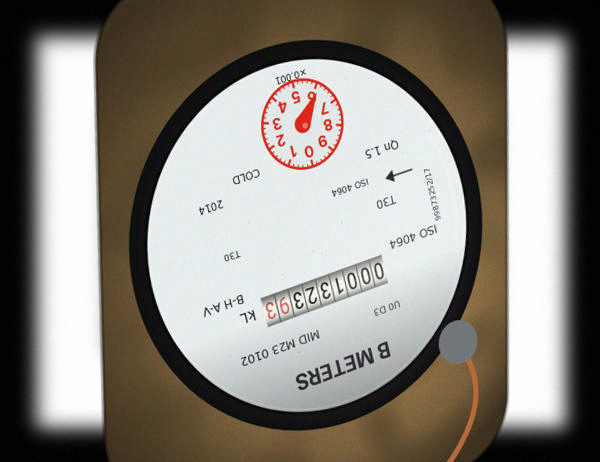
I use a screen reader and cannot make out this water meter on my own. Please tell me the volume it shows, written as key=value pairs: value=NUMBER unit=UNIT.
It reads value=1323.936 unit=kL
